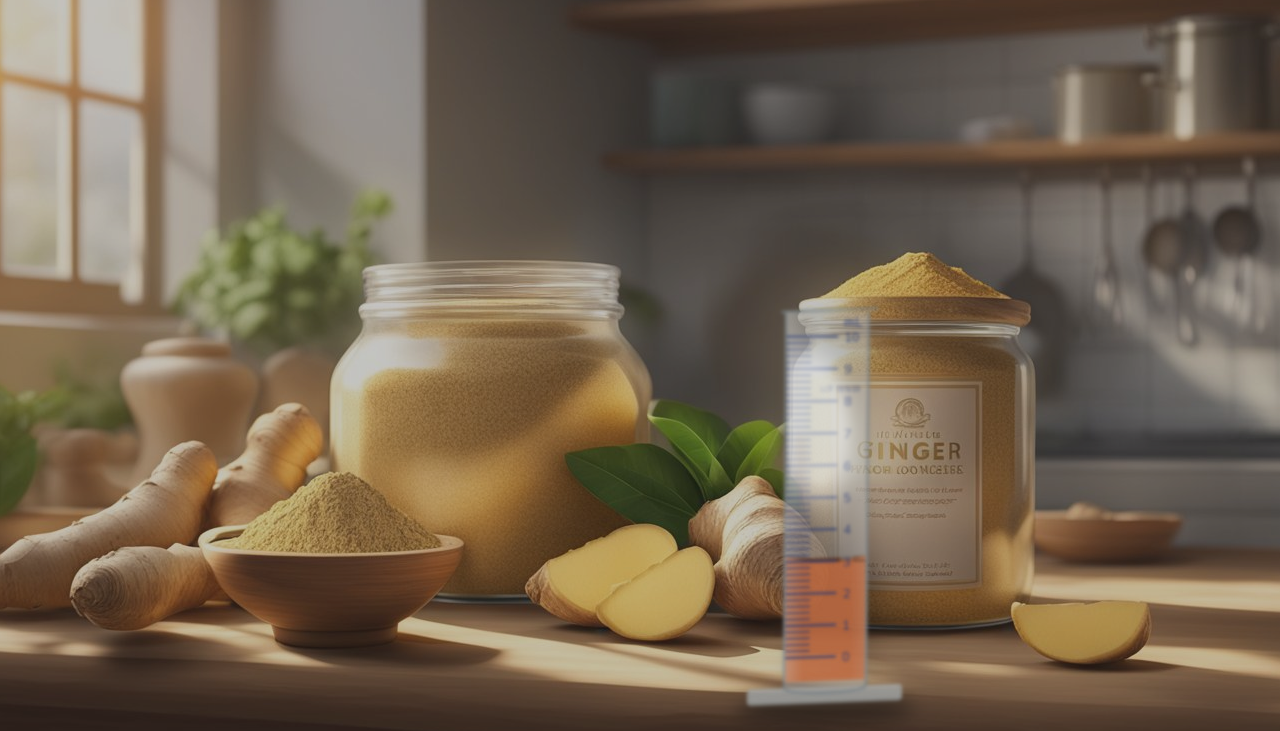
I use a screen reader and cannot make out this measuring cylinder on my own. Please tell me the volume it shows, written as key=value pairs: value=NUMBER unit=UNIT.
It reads value=3 unit=mL
